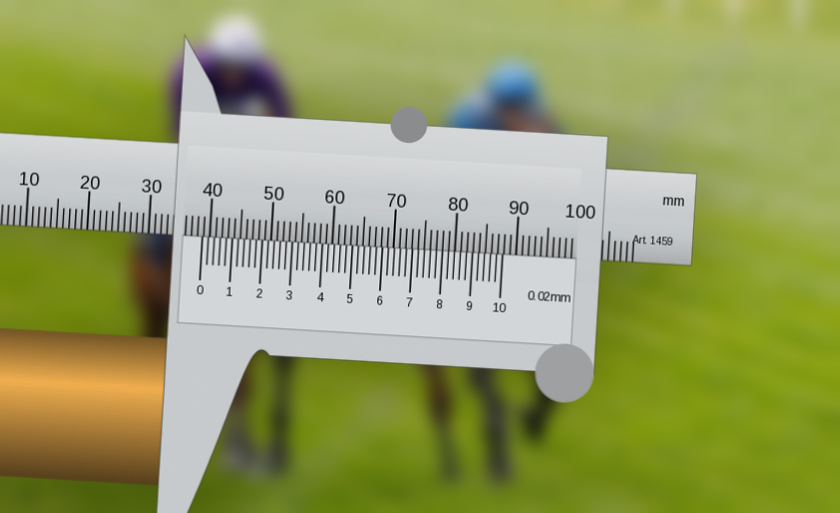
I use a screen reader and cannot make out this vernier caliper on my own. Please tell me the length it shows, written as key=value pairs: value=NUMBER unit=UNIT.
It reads value=38.8 unit=mm
